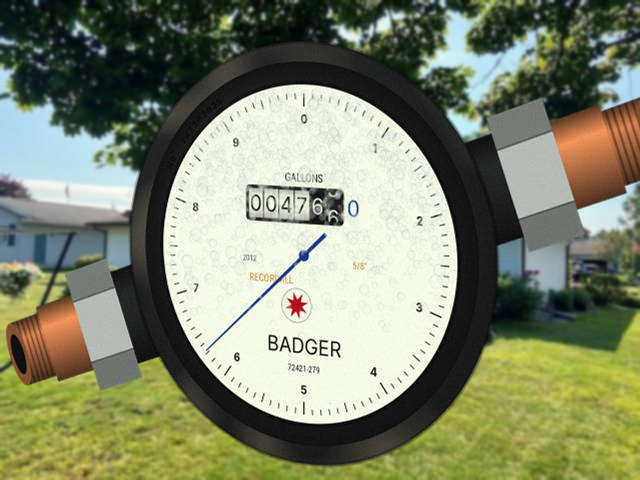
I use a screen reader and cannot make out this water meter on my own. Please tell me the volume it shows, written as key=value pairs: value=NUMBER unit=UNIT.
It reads value=47656.3 unit=gal
